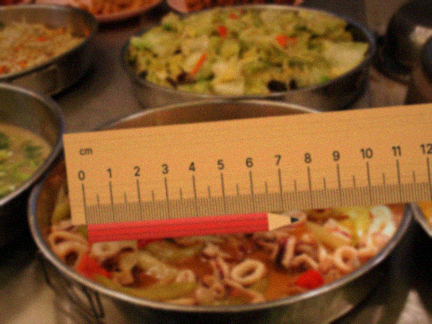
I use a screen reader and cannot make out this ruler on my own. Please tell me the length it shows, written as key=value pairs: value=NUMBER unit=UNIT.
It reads value=7.5 unit=cm
